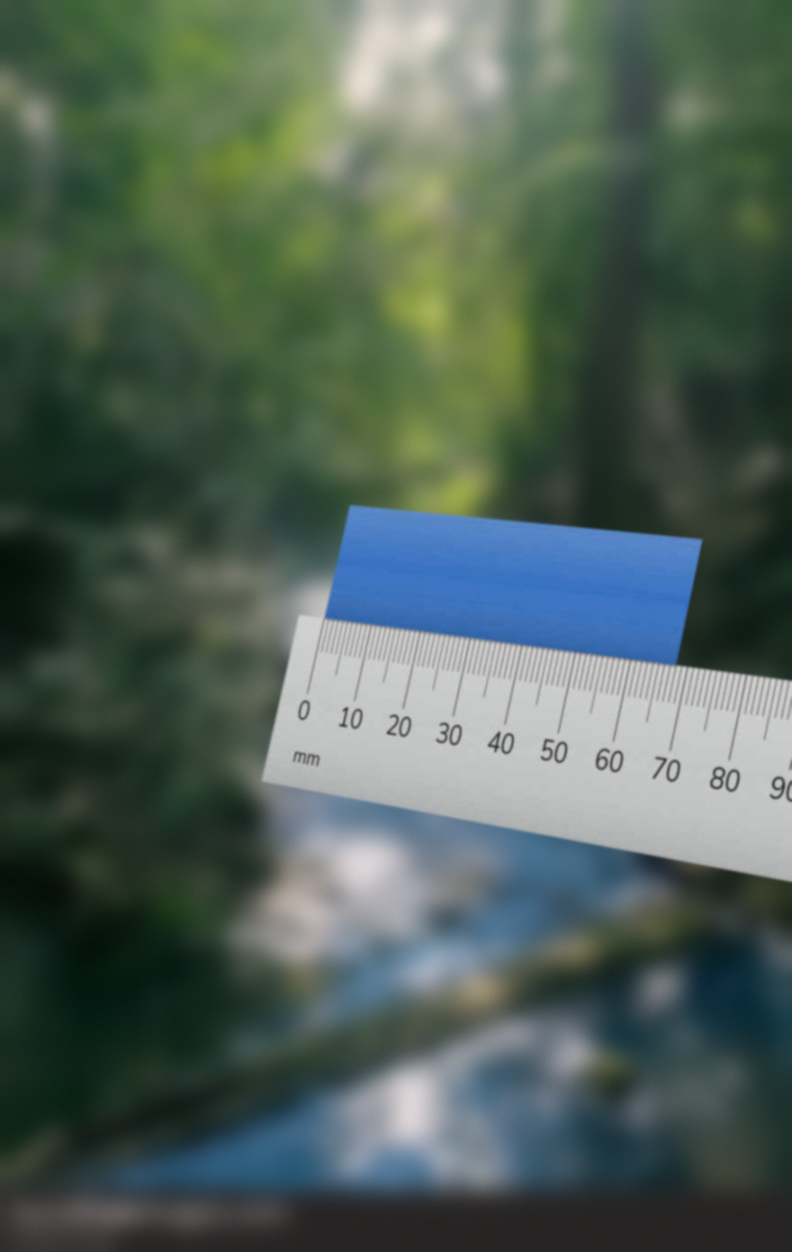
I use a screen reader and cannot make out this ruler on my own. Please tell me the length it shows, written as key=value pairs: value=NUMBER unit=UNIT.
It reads value=68 unit=mm
